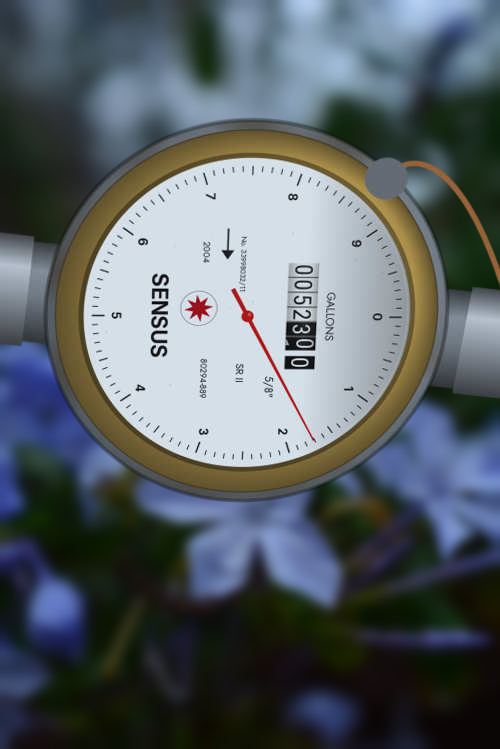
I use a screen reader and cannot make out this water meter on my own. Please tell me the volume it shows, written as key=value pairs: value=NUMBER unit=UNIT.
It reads value=52301.7 unit=gal
